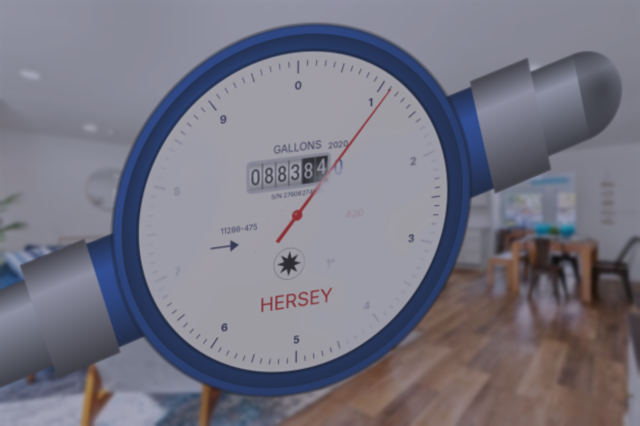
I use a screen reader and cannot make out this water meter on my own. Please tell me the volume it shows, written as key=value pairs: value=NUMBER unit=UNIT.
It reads value=883841.1 unit=gal
